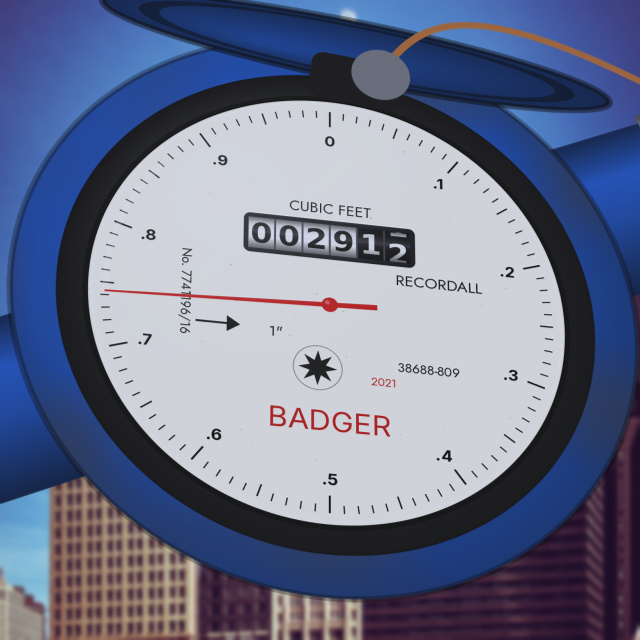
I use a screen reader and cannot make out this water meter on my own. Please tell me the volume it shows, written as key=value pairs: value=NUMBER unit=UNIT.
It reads value=2911.74 unit=ft³
